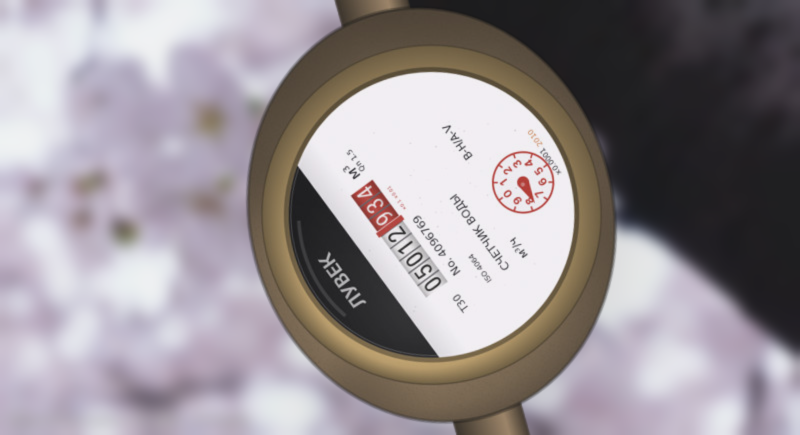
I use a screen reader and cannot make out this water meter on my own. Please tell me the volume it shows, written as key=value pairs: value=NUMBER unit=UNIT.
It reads value=5012.9347 unit=m³
